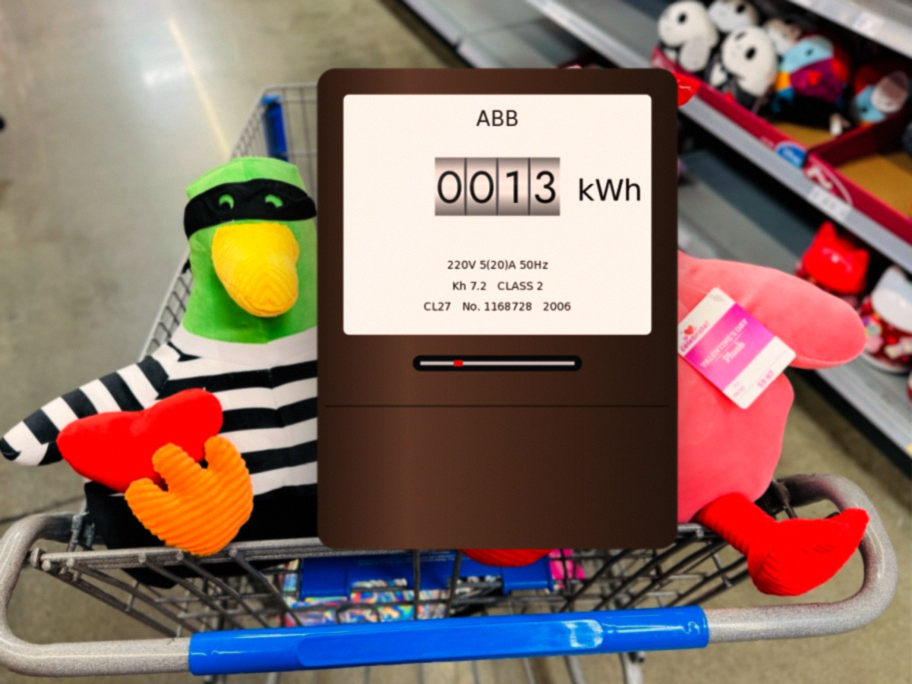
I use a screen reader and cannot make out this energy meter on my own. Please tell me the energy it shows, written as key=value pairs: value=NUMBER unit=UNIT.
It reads value=13 unit=kWh
